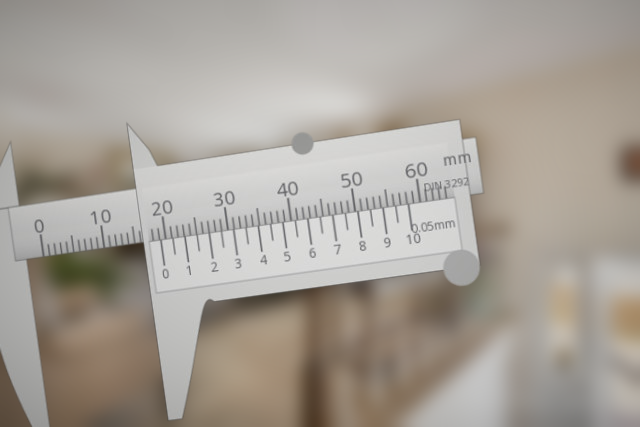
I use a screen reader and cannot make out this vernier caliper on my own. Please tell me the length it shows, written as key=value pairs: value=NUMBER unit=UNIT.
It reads value=19.2 unit=mm
